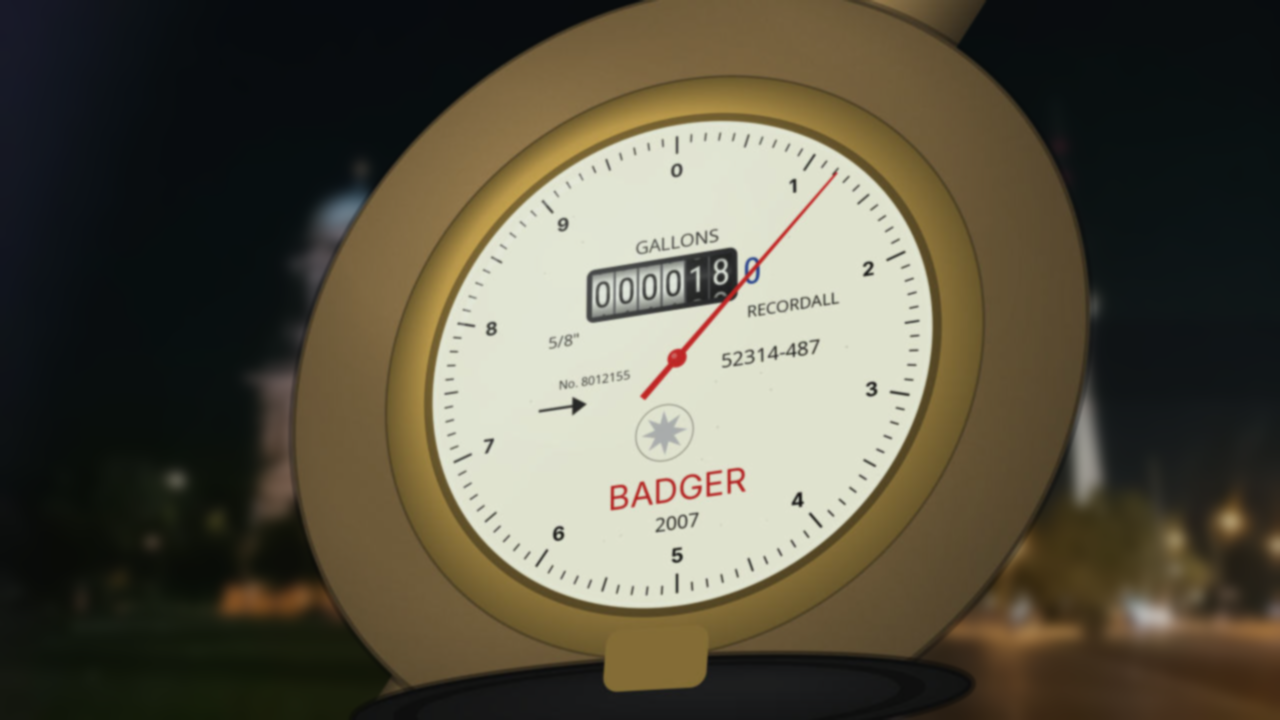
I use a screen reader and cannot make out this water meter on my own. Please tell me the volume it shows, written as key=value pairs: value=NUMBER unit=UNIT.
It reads value=181.2 unit=gal
